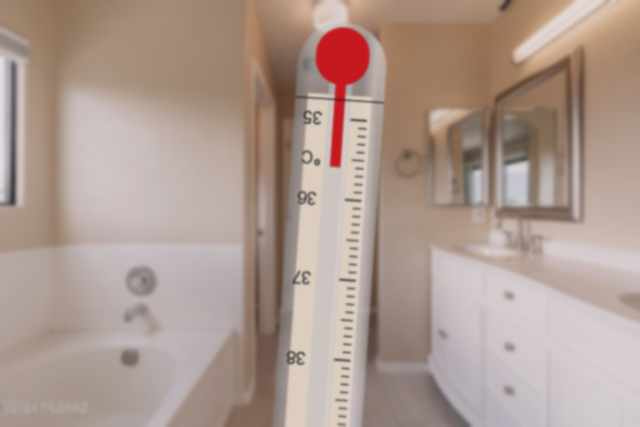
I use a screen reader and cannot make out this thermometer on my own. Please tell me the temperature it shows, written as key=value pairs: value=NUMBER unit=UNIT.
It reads value=35.6 unit=°C
